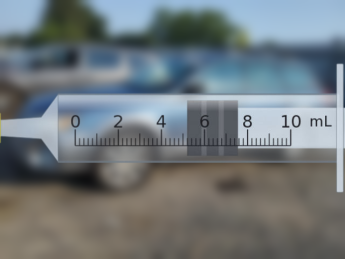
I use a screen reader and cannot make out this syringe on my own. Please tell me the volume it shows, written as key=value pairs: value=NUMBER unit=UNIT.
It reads value=5.2 unit=mL
